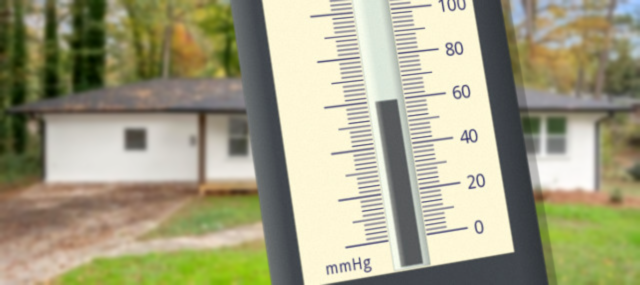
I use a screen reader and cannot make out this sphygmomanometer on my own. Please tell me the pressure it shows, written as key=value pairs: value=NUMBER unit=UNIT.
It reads value=60 unit=mmHg
